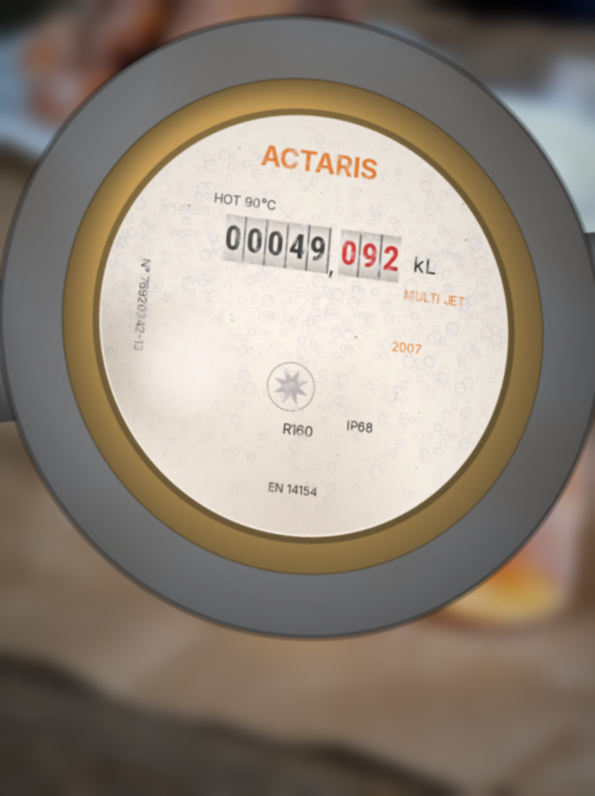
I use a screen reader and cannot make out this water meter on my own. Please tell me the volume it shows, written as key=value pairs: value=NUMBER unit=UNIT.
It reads value=49.092 unit=kL
